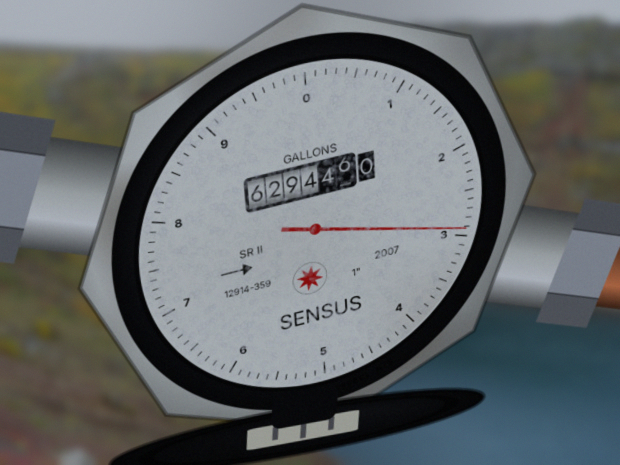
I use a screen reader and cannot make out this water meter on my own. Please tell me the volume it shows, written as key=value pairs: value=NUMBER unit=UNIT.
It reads value=6294462.9 unit=gal
